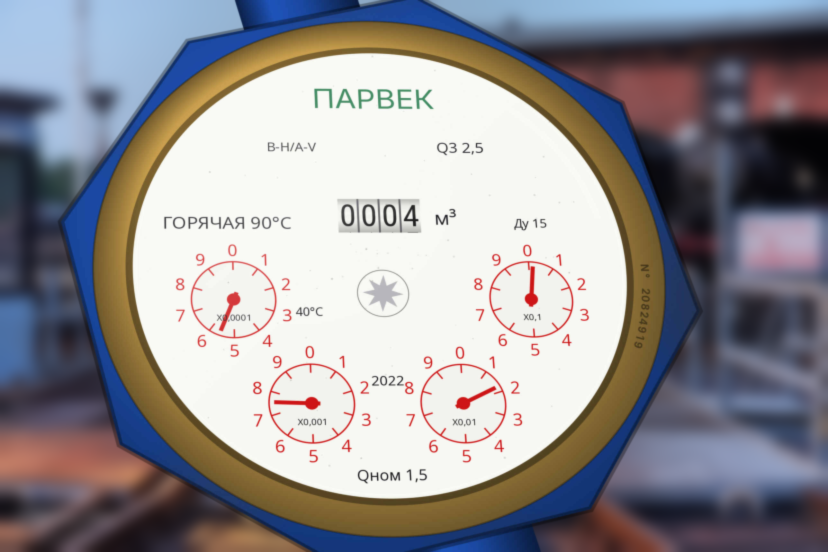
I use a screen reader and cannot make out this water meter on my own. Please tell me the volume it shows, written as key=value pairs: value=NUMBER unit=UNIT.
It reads value=4.0175 unit=m³
